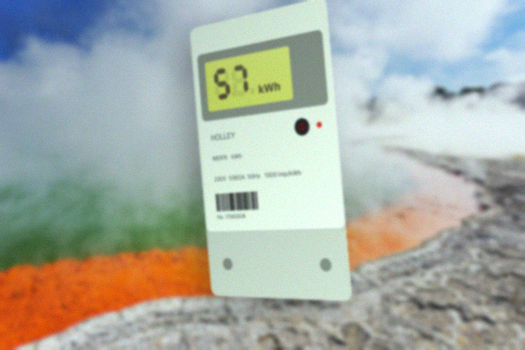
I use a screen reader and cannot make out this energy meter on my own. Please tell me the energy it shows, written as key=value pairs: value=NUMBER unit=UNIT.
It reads value=57 unit=kWh
